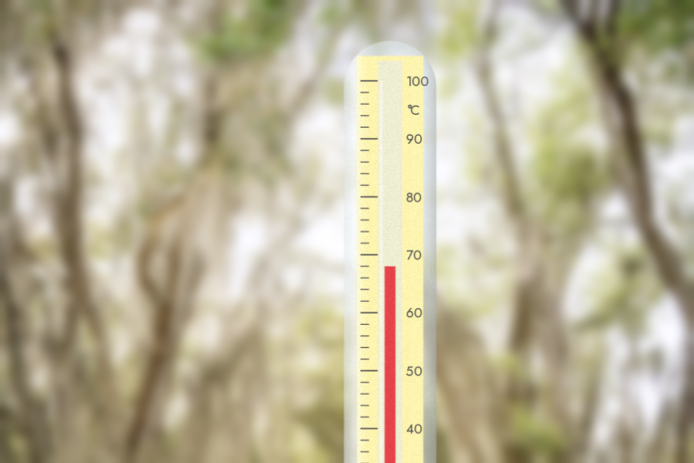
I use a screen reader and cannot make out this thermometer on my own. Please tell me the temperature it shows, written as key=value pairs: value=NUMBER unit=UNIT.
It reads value=68 unit=°C
